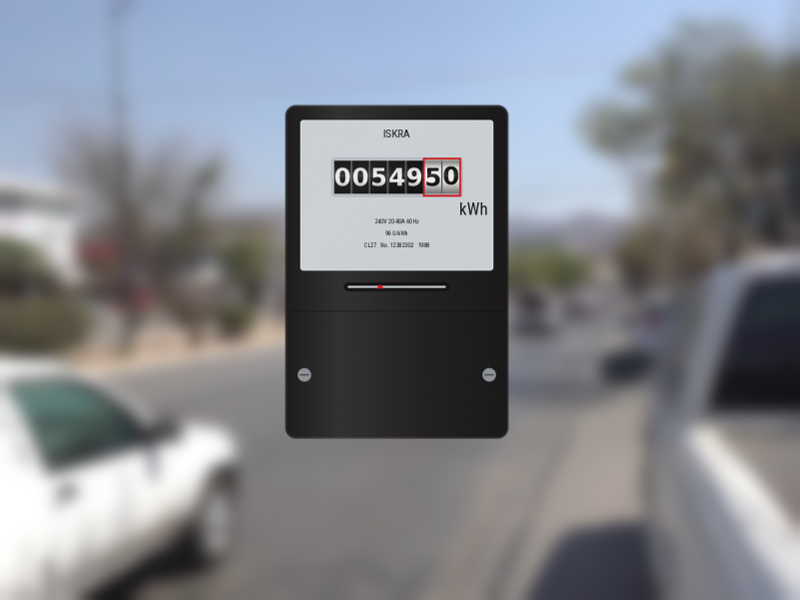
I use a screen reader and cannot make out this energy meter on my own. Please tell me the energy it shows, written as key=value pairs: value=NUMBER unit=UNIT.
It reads value=549.50 unit=kWh
